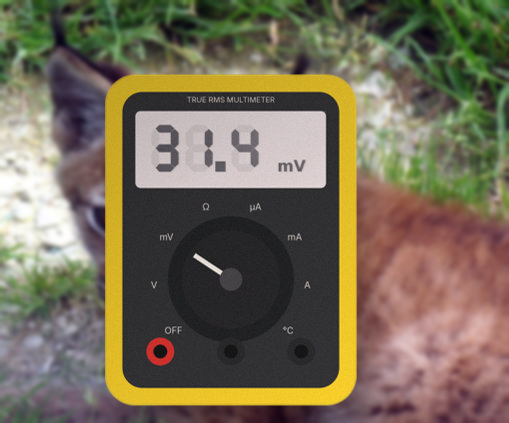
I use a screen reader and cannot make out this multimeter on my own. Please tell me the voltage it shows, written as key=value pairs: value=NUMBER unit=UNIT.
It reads value=31.4 unit=mV
